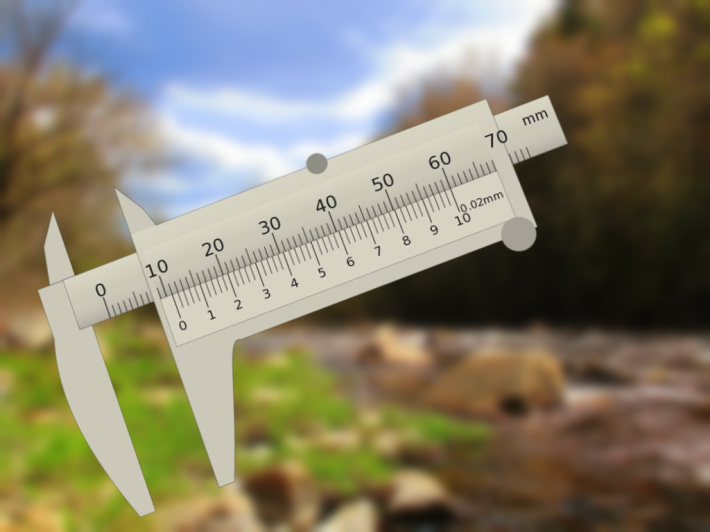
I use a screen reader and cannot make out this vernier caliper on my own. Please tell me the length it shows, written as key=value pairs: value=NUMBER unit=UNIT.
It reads value=11.0 unit=mm
